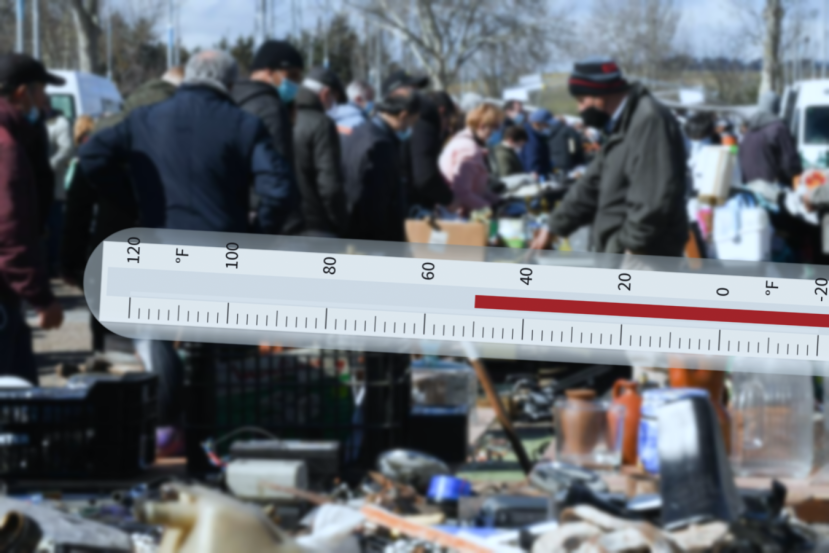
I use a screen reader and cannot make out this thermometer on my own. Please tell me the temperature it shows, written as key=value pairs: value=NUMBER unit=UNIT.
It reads value=50 unit=°F
